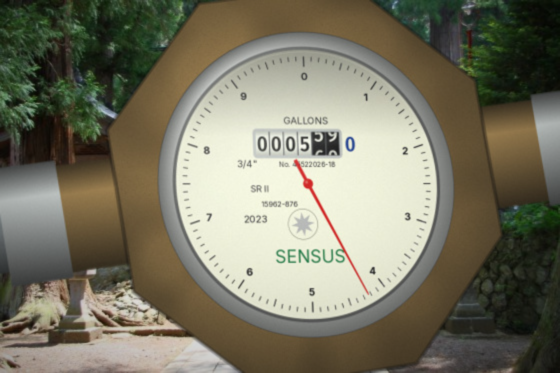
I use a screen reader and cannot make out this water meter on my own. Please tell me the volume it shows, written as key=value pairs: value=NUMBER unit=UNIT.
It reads value=5594.2 unit=gal
